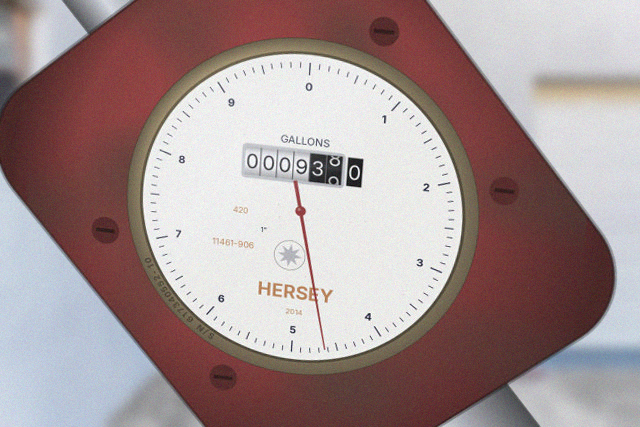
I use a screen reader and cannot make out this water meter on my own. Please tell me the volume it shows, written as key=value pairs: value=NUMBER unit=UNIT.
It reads value=9384.6 unit=gal
